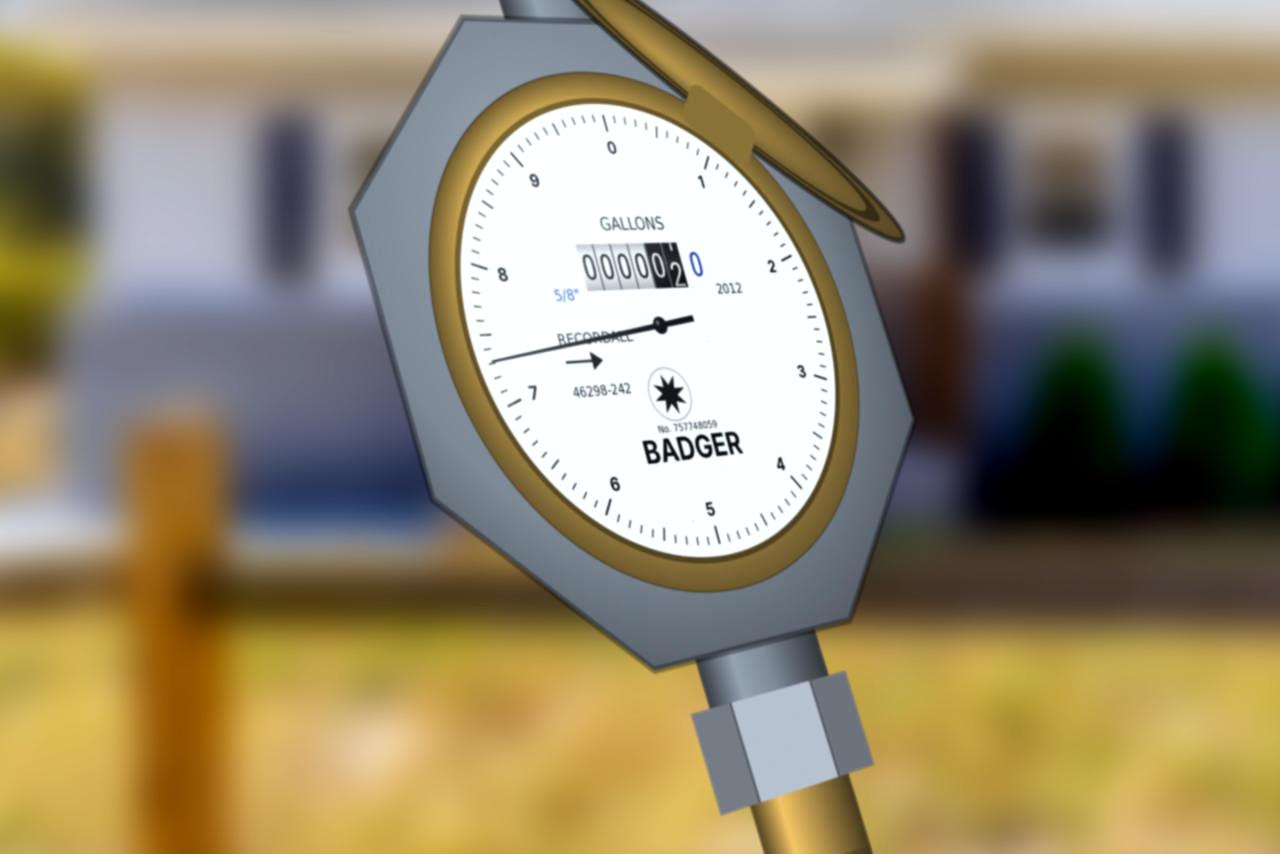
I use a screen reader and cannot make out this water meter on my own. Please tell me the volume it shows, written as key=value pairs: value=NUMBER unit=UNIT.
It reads value=17.3 unit=gal
